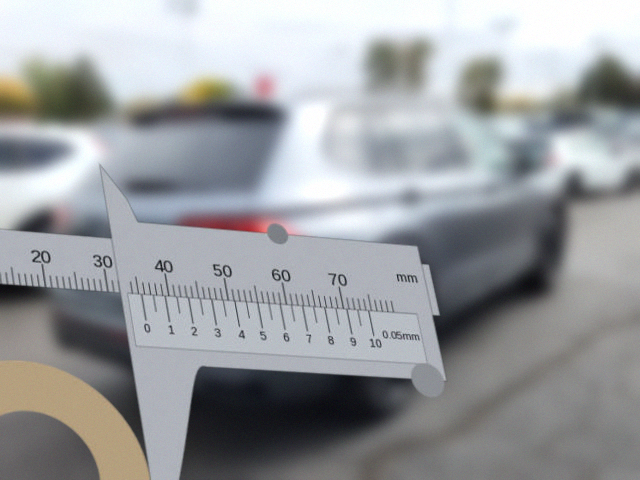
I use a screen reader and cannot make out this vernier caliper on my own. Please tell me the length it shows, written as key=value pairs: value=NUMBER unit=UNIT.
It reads value=35.5 unit=mm
